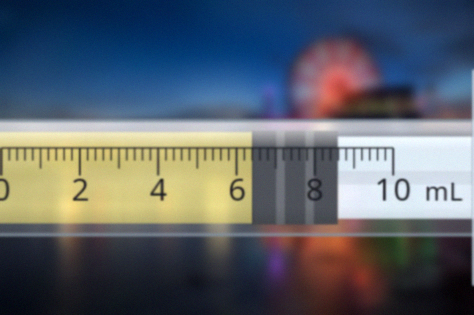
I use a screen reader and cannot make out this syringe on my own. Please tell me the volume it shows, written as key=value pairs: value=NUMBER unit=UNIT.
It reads value=6.4 unit=mL
